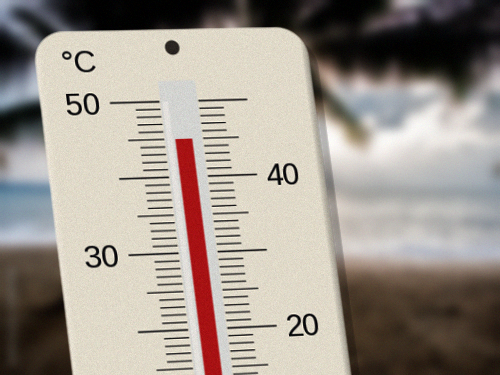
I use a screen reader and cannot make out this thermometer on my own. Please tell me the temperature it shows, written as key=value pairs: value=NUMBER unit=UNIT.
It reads value=45 unit=°C
